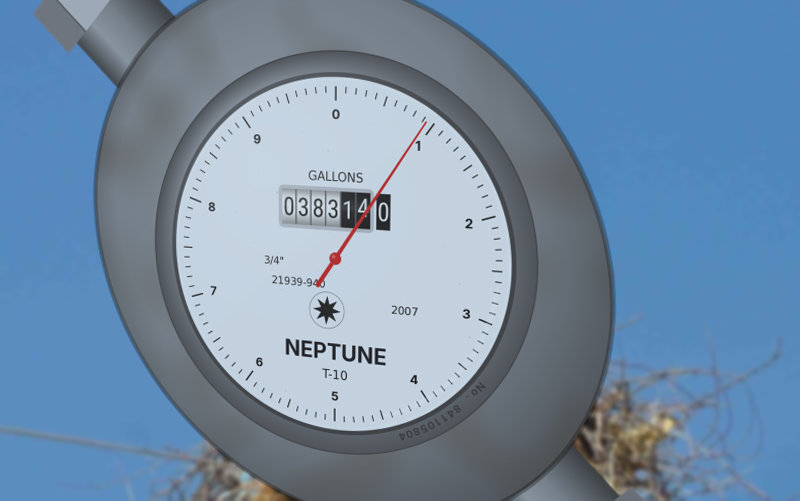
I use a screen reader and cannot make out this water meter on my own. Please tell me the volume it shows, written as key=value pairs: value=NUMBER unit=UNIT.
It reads value=383140.9 unit=gal
